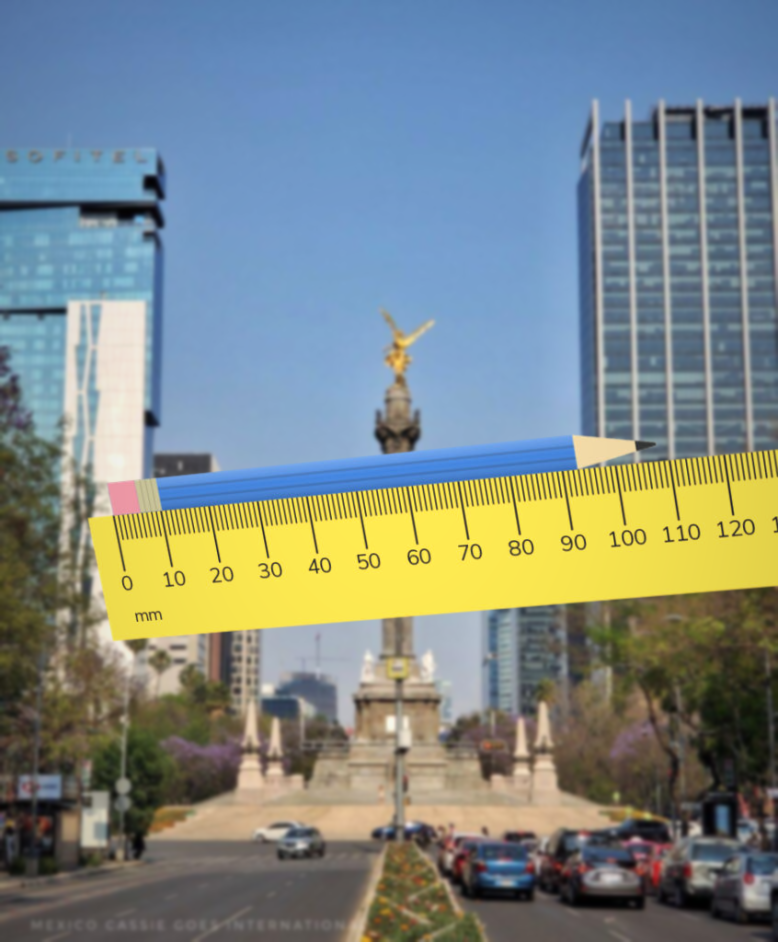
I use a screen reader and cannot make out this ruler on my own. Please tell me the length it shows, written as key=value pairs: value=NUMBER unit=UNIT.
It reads value=108 unit=mm
